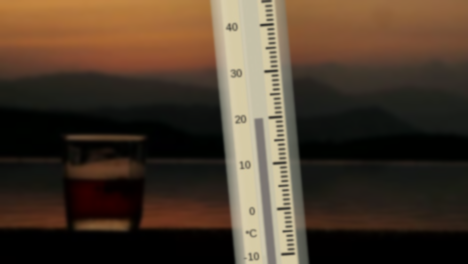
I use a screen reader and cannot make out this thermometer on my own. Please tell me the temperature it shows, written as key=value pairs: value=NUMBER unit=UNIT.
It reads value=20 unit=°C
